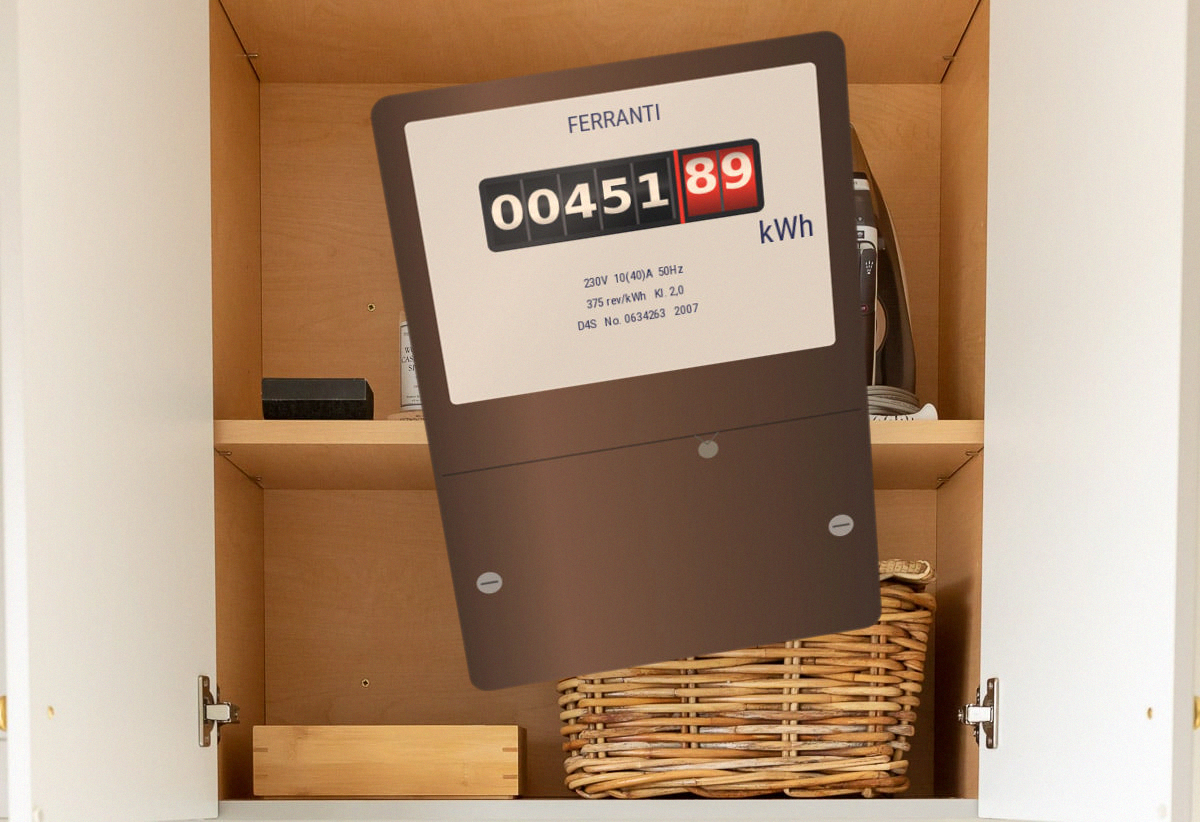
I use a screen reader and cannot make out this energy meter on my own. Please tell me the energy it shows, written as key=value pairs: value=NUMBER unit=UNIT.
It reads value=451.89 unit=kWh
